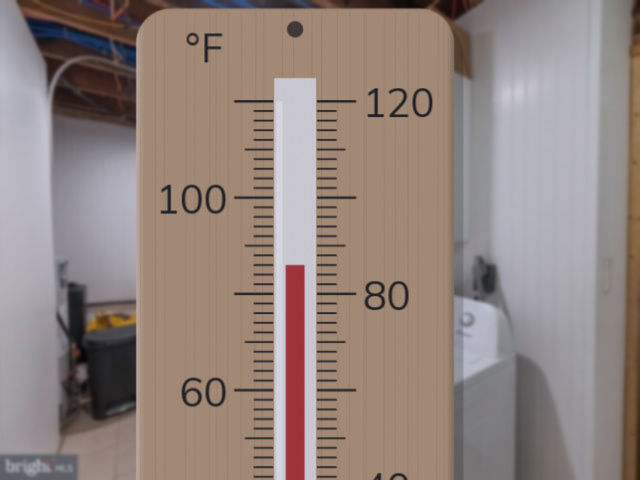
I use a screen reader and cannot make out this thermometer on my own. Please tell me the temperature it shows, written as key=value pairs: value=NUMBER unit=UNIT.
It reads value=86 unit=°F
